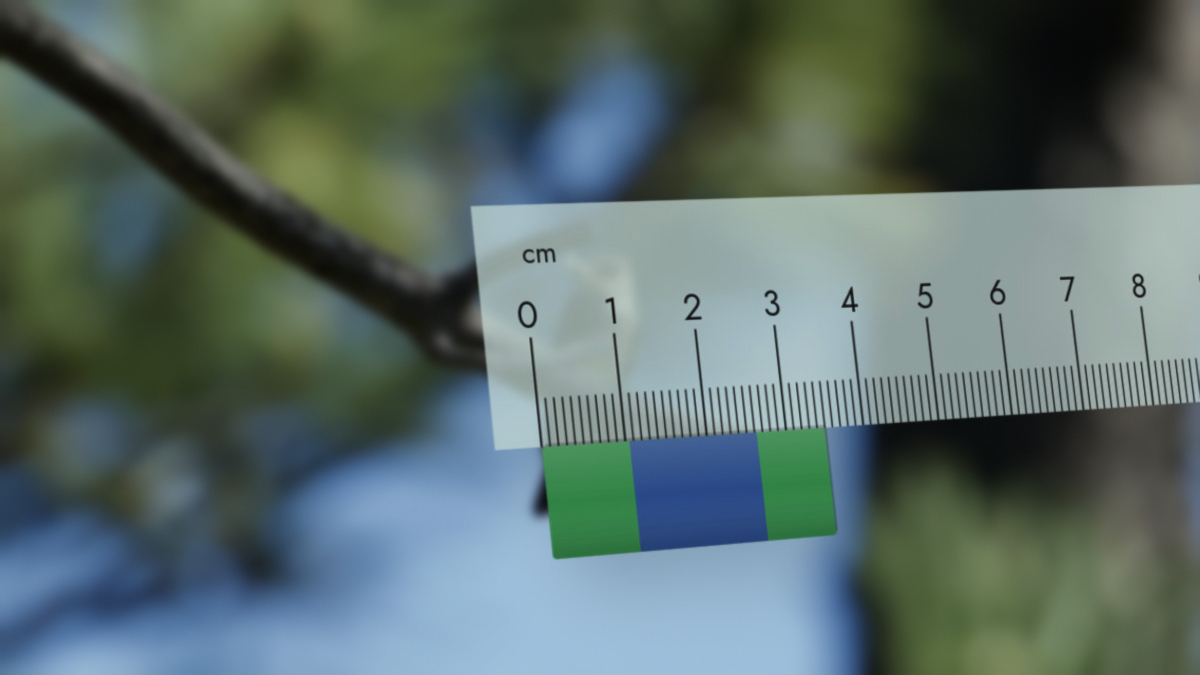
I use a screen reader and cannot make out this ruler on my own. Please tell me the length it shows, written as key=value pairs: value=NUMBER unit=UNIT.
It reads value=3.5 unit=cm
